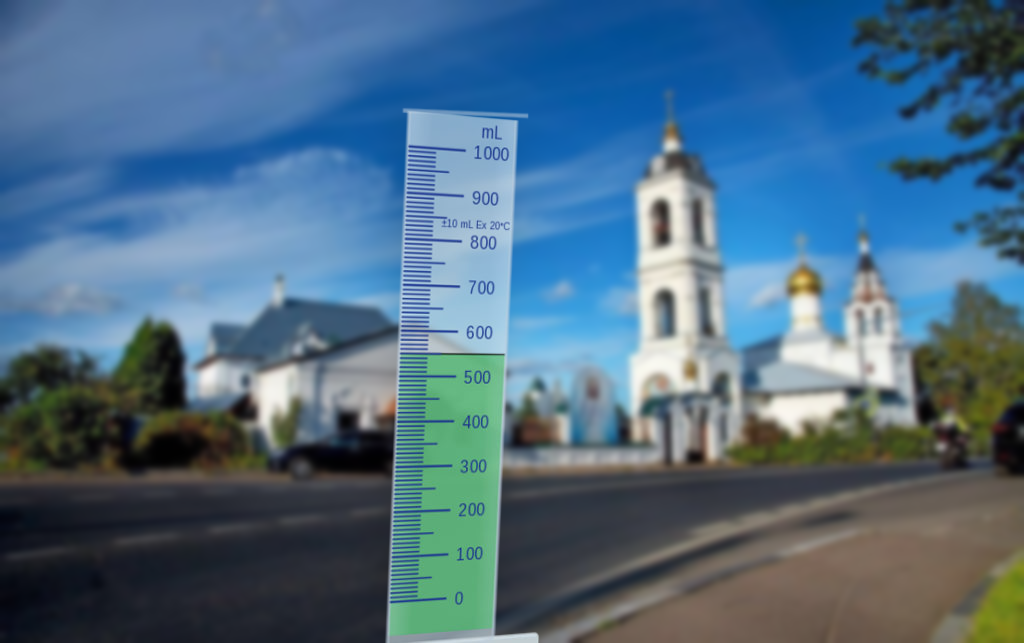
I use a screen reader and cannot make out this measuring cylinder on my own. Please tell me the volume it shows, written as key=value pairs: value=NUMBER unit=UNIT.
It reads value=550 unit=mL
